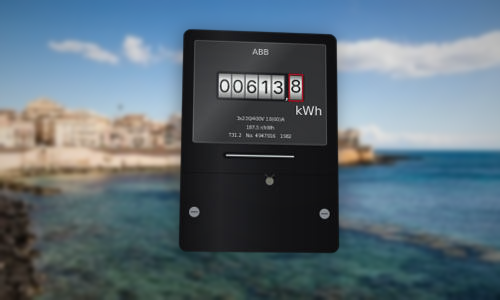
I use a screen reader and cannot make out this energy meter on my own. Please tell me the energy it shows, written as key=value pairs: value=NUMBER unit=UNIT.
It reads value=613.8 unit=kWh
